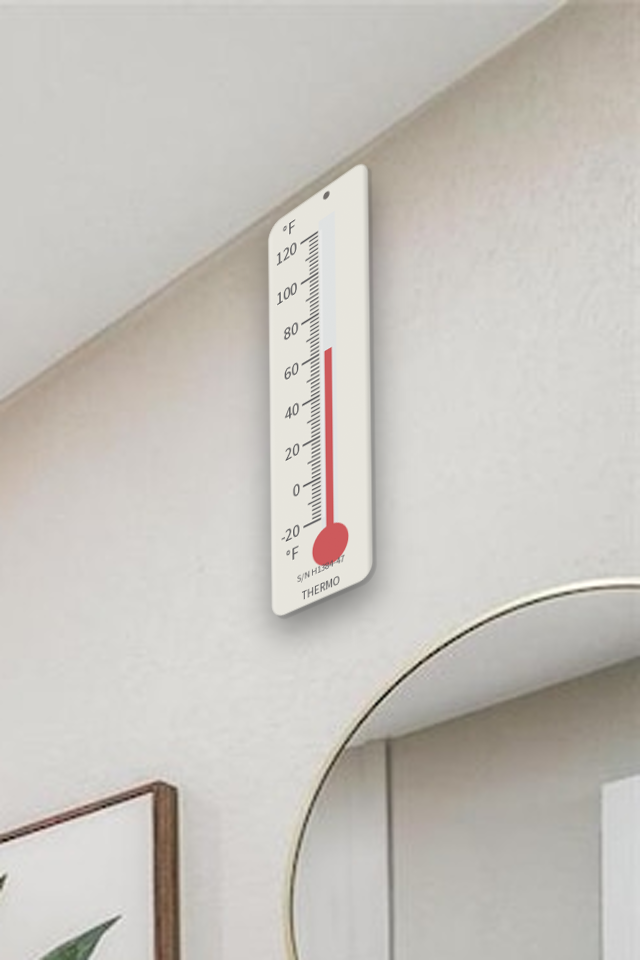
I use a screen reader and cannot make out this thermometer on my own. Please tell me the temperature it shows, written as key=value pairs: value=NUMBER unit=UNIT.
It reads value=60 unit=°F
